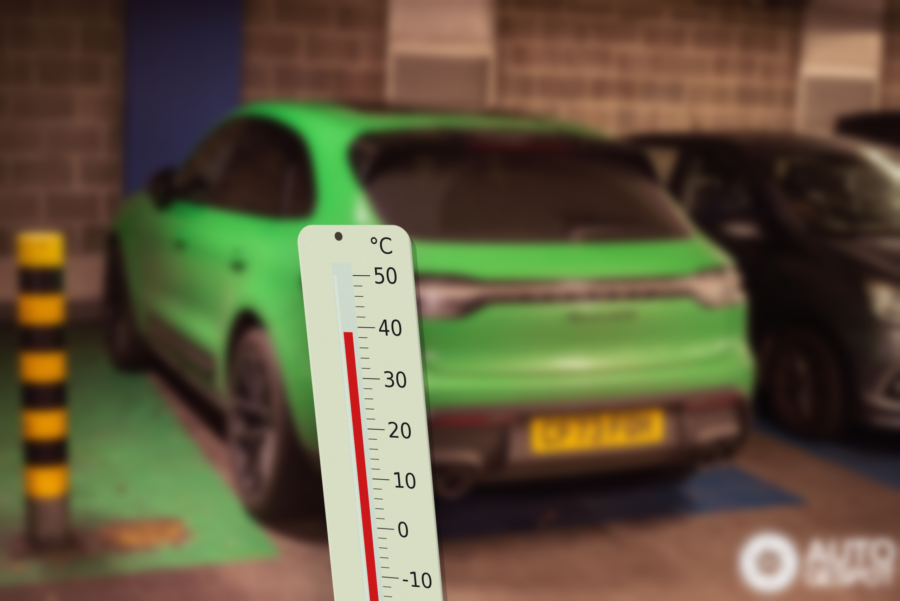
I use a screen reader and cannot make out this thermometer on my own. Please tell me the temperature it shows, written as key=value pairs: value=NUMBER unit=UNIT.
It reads value=39 unit=°C
